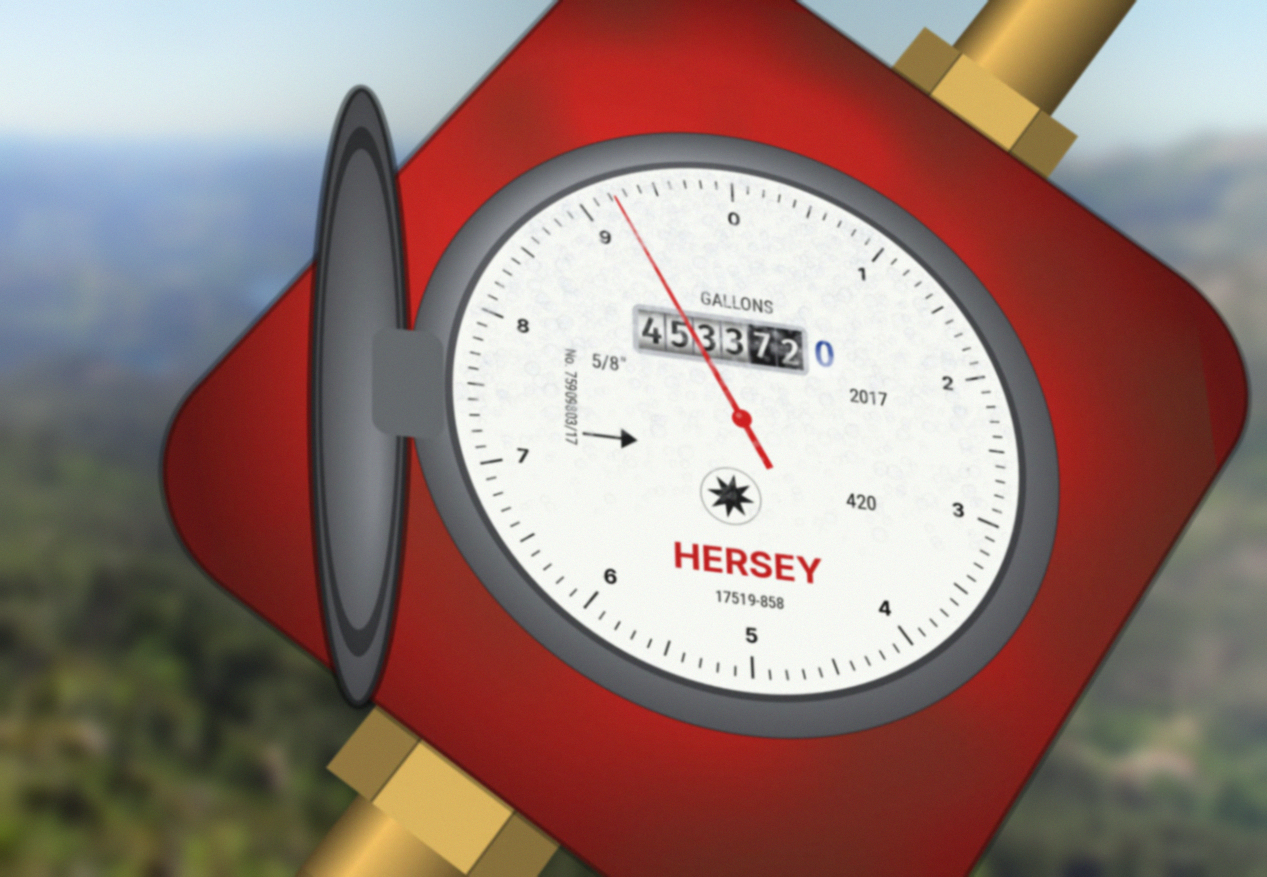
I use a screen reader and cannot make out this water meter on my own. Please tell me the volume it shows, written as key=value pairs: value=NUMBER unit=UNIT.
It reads value=4533719.2 unit=gal
